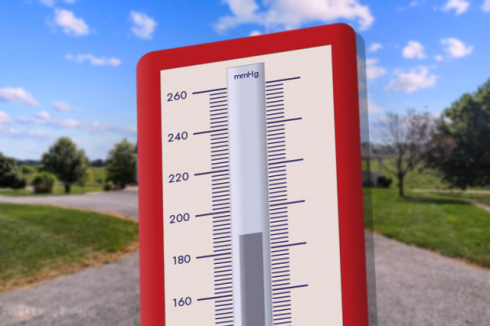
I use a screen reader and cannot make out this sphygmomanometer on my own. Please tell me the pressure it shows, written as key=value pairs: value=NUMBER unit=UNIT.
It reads value=188 unit=mmHg
